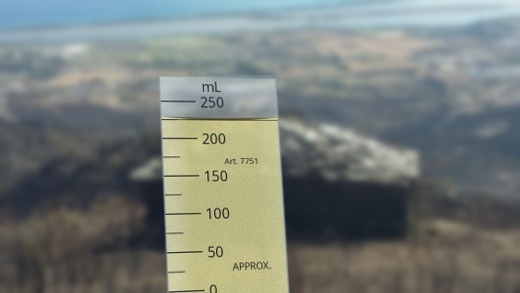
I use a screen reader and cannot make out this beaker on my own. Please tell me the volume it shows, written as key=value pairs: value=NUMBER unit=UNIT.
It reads value=225 unit=mL
